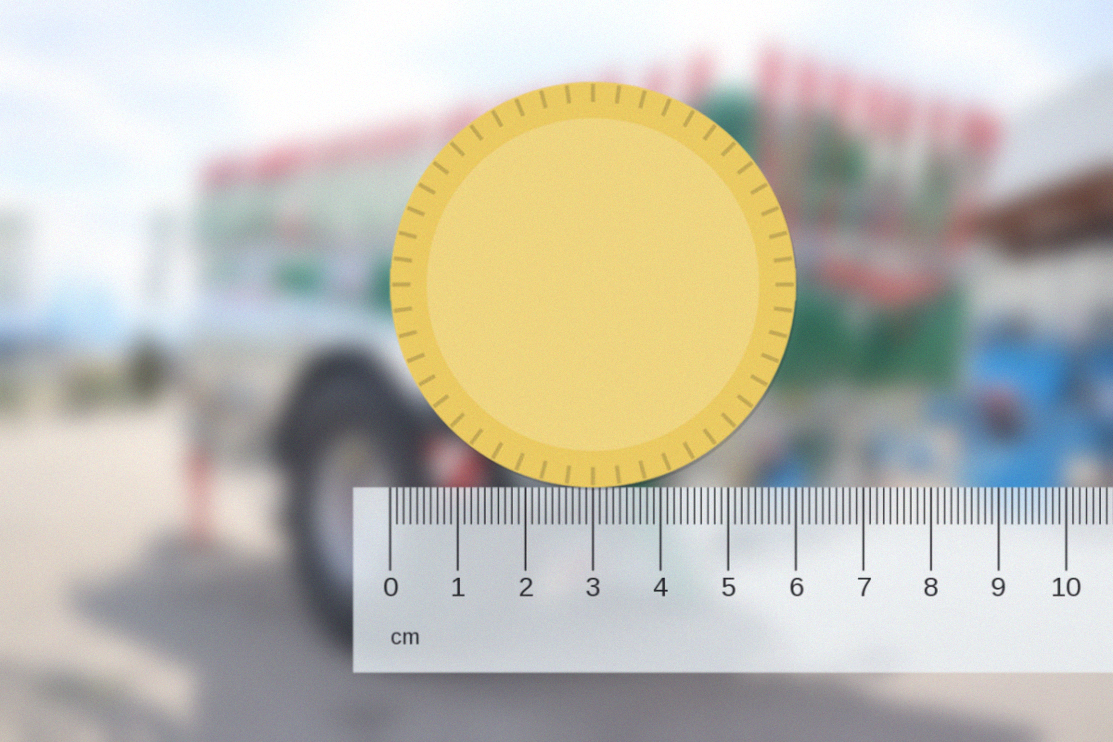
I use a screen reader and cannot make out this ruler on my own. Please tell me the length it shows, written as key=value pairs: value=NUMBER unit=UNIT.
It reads value=6 unit=cm
